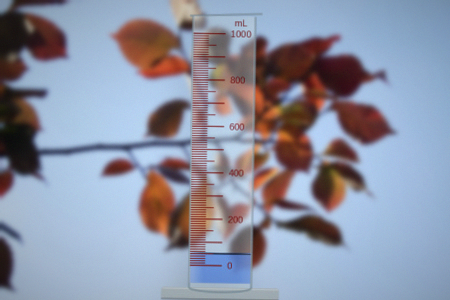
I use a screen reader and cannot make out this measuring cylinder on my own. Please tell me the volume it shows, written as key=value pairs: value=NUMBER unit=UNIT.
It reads value=50 unit=mL
